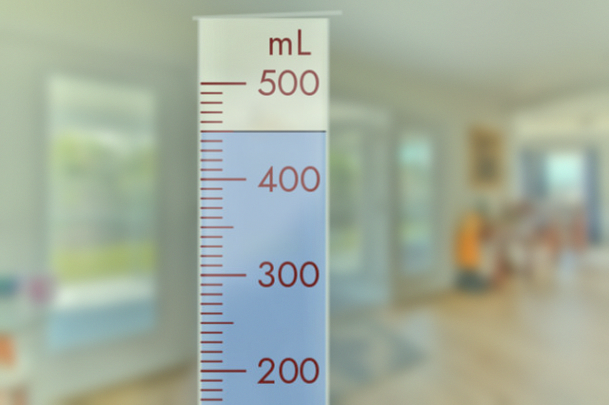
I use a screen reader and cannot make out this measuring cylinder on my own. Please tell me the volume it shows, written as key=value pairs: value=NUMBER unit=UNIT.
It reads value=450 unit=mL
